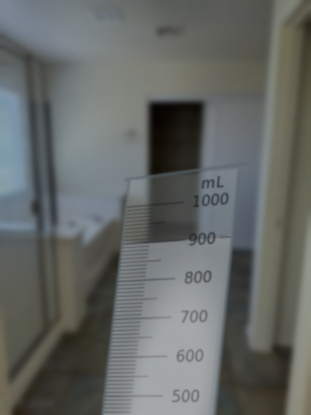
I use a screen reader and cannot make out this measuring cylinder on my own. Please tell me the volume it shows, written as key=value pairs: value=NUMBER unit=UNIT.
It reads value=900 unit=mL
